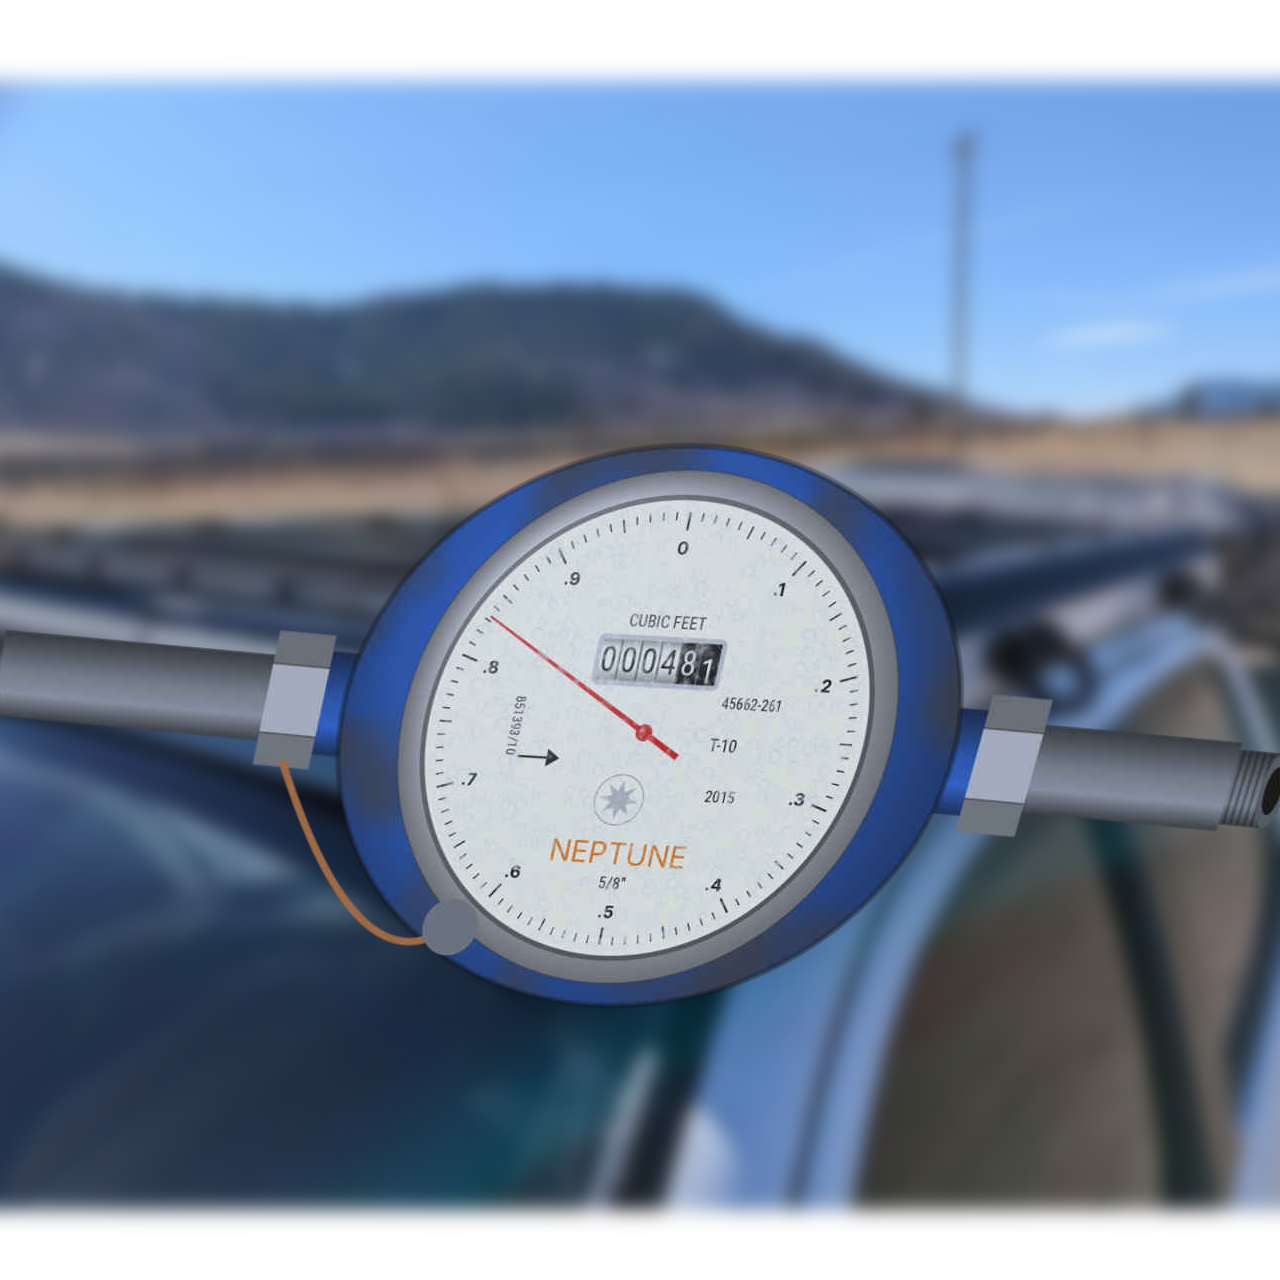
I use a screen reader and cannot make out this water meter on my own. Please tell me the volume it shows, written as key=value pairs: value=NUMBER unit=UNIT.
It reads value=480.83 unit=ft³
